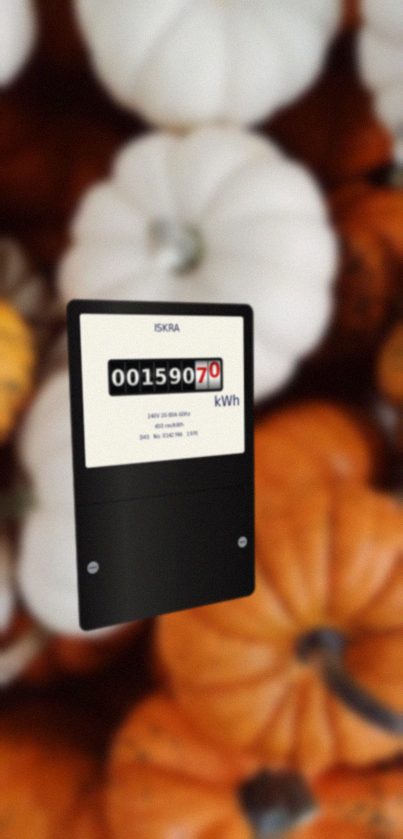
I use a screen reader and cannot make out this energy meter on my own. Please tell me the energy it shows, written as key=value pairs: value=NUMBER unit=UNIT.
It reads value=1590.70 unit=kWh
